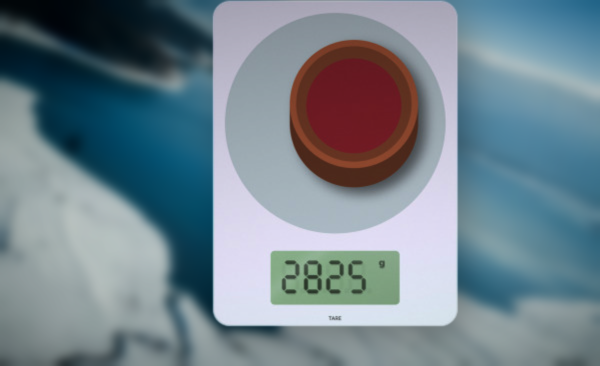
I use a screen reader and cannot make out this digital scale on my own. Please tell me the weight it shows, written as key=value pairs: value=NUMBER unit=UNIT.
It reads value=2825 unit=g
